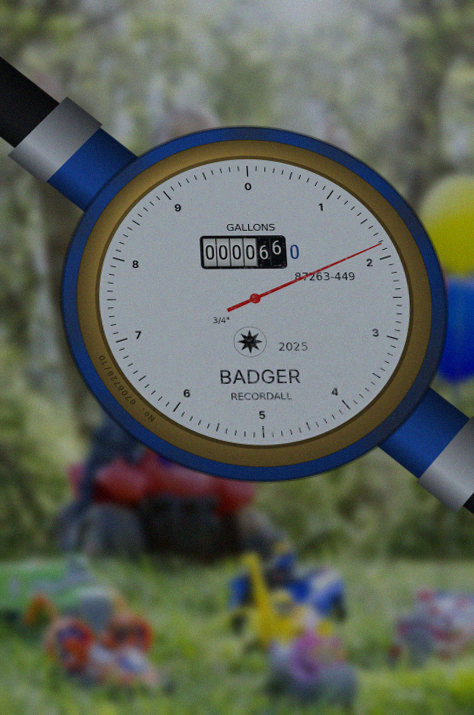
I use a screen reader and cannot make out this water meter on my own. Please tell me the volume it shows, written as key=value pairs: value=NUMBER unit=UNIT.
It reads value=661.8 unit=gal
